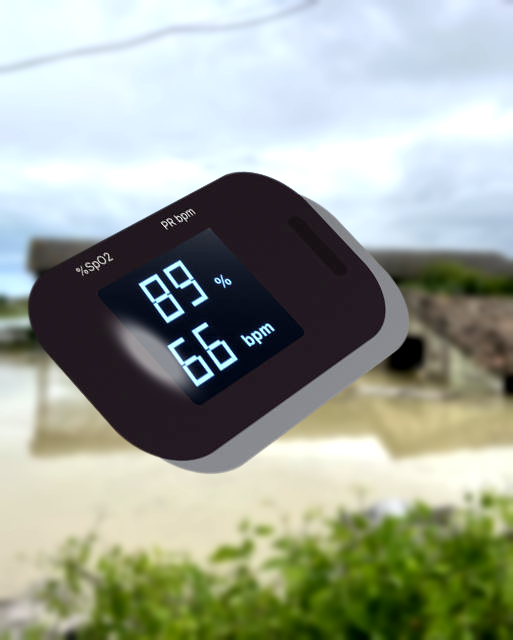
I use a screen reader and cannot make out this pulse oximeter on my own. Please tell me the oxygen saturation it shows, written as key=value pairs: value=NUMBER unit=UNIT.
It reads value=89 unit=%
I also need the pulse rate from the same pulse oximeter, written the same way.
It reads value=66 unit=bpm
